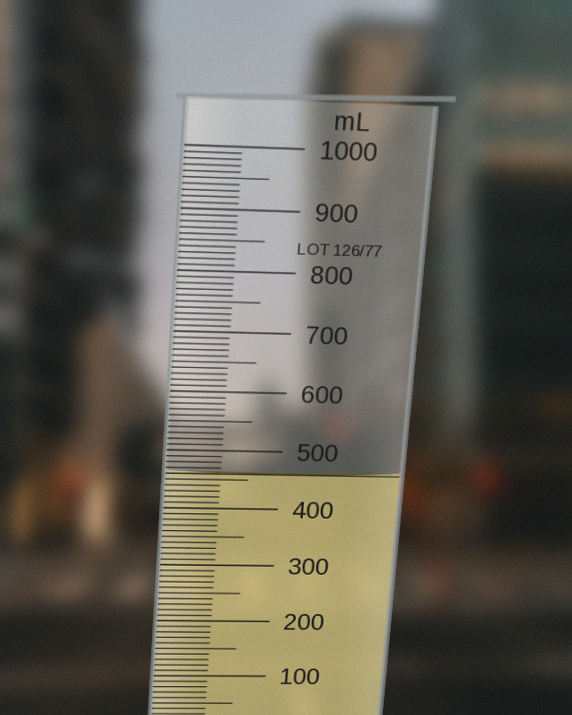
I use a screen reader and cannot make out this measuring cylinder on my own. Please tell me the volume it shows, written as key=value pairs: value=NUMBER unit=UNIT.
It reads value=460 unit=mL
